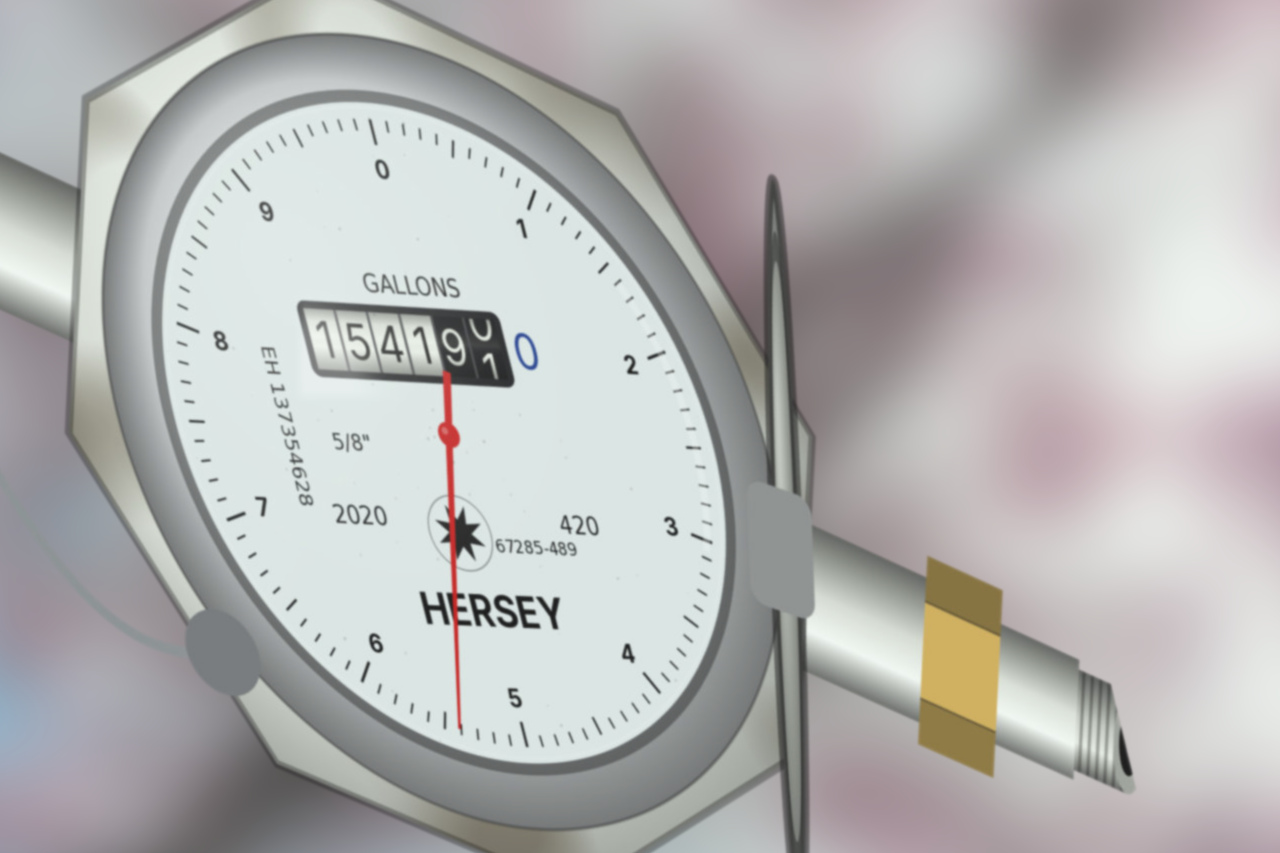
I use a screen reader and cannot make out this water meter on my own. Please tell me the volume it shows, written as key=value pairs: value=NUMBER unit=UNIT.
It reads value=1541905.4 unit=gal
